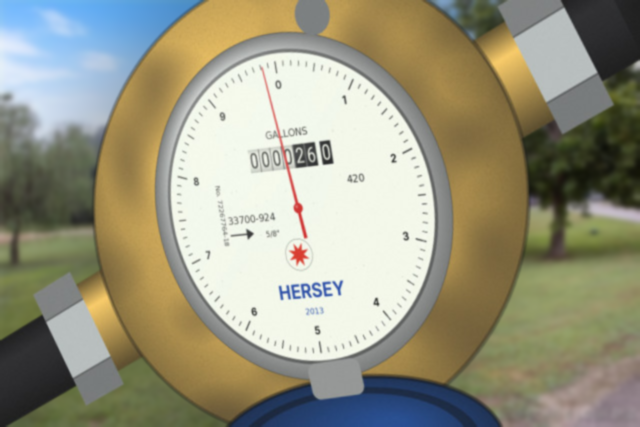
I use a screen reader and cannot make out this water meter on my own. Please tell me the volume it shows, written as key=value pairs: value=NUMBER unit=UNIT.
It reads value=259.8 unit=gal
